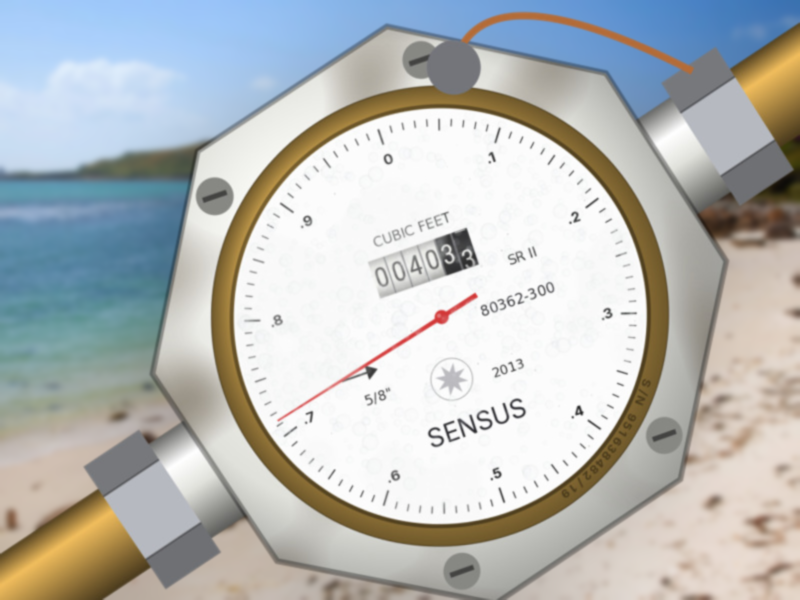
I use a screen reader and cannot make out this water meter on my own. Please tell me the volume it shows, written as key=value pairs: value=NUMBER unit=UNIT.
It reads value=4032.71 unit=ft³
